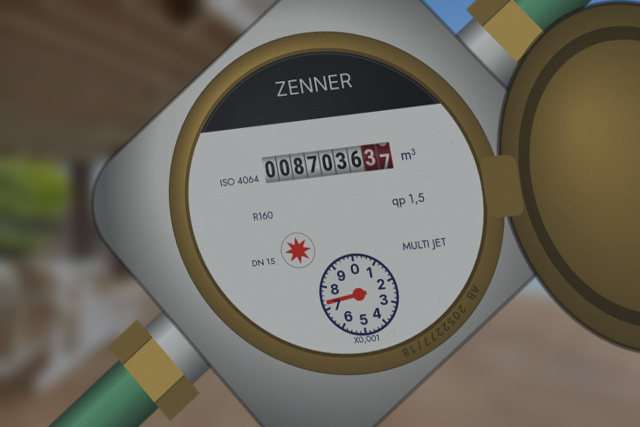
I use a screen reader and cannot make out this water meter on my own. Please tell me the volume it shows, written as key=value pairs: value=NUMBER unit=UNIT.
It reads value=87036.367 unit=m³
